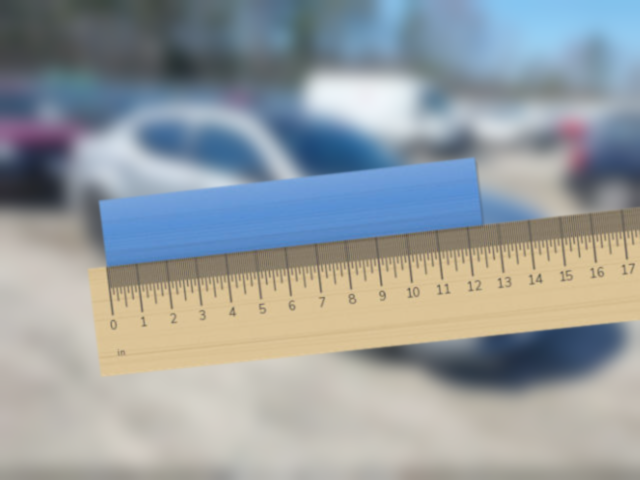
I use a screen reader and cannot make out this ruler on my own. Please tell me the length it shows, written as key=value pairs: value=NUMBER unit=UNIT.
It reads value=12.5 unit=in
